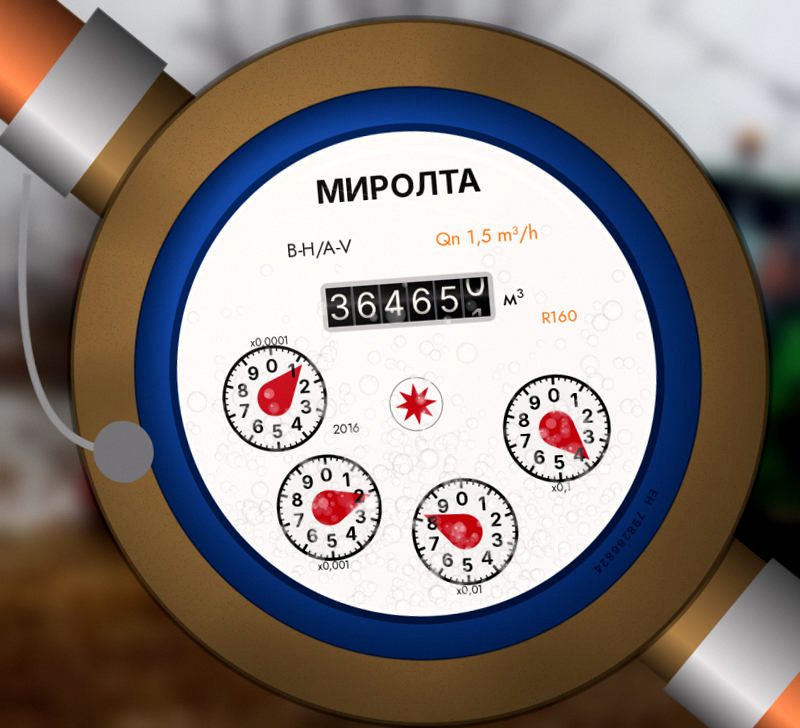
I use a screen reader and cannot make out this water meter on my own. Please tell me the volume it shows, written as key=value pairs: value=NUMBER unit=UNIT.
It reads value=364650.3821 unit=m³
